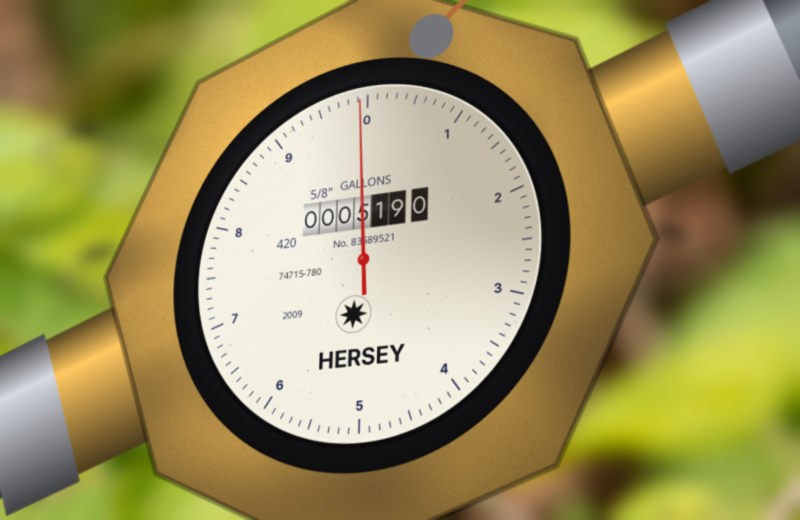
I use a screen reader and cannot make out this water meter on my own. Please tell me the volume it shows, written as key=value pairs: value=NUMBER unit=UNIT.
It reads value=5189.9 unit=gal
